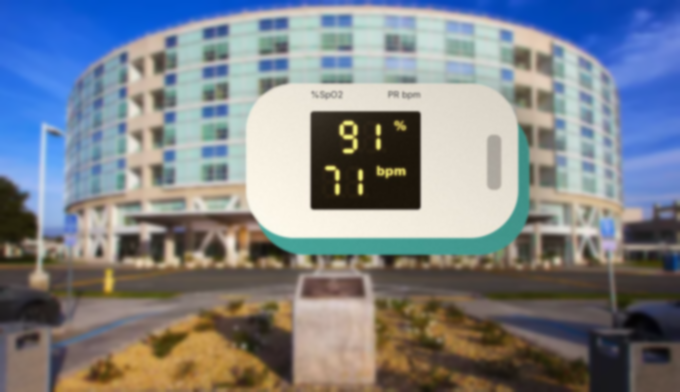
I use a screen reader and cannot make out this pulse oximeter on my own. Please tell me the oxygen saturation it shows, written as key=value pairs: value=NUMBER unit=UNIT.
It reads value=91 unit=%
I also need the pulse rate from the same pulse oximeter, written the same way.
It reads value=71 unit=bpm
